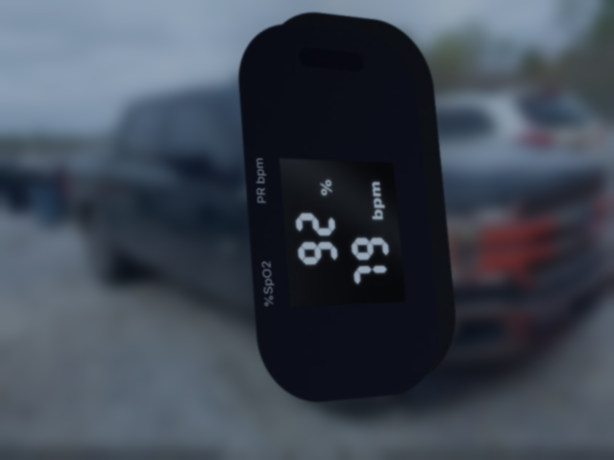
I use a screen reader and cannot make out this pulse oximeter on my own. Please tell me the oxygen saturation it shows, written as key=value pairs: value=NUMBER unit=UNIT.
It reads value=92 unit=%
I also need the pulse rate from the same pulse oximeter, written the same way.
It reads value=79 unit=bpm
